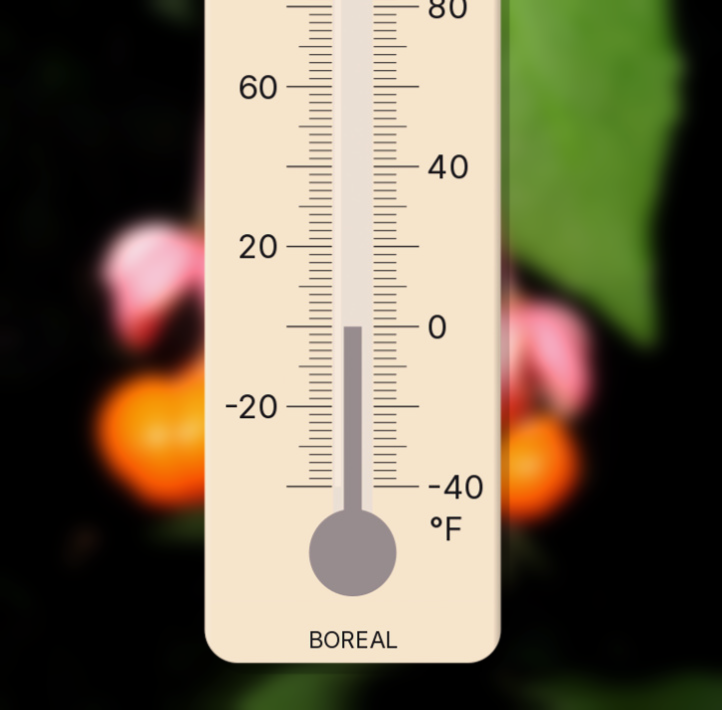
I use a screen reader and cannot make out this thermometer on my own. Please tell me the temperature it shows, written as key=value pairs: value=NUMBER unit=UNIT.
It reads value=0 unit=°F
